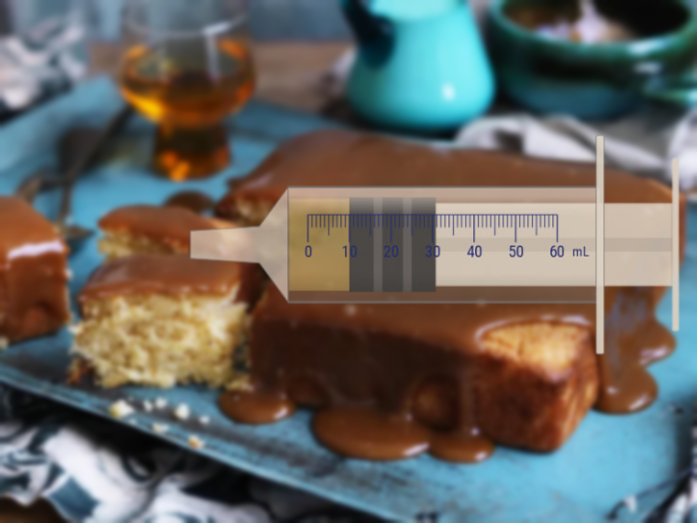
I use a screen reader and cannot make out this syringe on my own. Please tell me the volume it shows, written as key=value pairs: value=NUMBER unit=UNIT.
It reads value=10 unit=mL
